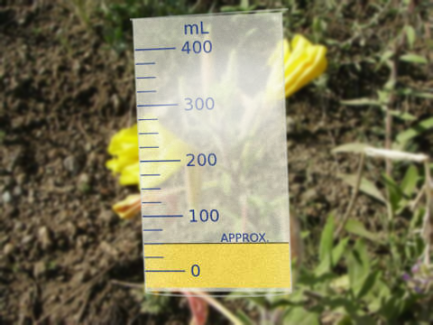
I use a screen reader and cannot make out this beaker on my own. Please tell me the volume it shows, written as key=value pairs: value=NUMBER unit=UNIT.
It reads value=50 unit=mL
